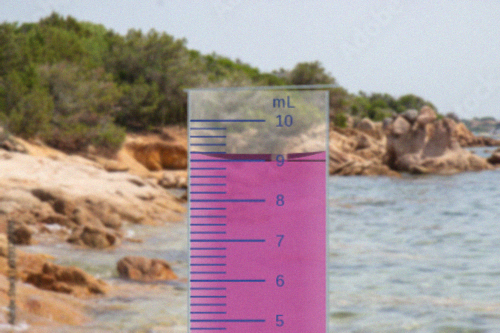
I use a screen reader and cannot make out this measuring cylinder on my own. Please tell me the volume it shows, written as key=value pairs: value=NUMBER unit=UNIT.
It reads value=9 unit=mL
